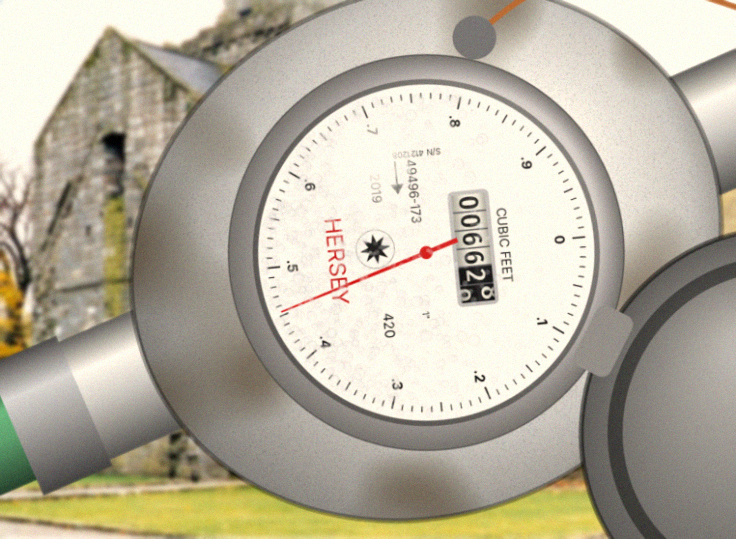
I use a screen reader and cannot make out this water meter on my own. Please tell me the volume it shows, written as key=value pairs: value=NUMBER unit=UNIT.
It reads value=6628.45 unit=ft³
